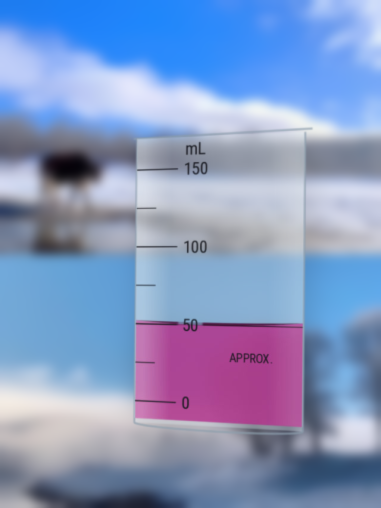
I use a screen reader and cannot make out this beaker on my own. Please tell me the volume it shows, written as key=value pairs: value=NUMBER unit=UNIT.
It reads value=50 unit=mL
